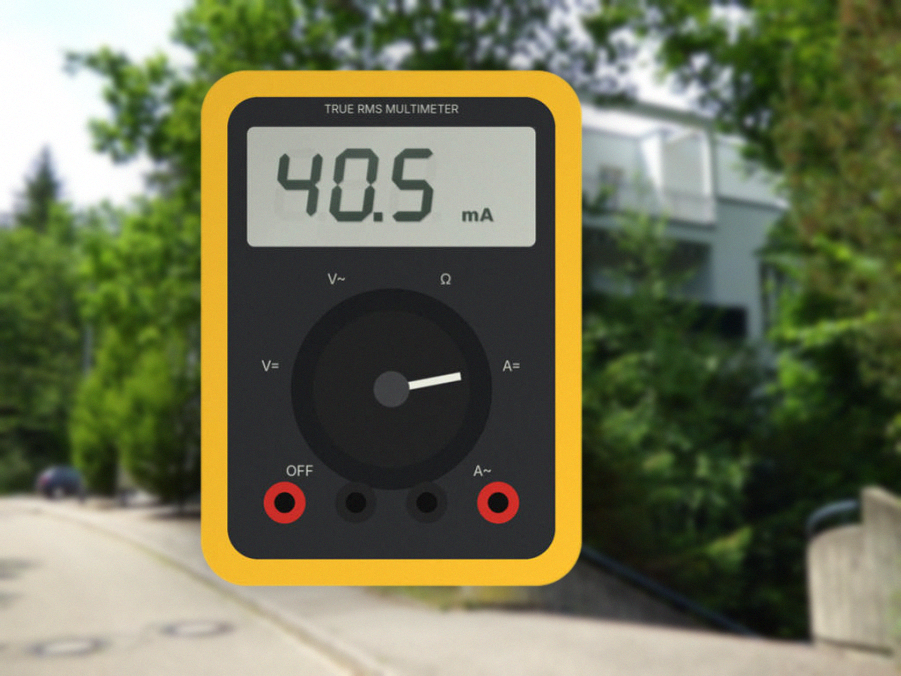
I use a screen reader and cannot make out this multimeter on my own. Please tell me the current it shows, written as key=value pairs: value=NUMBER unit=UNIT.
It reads value=40.5 unit=mA
